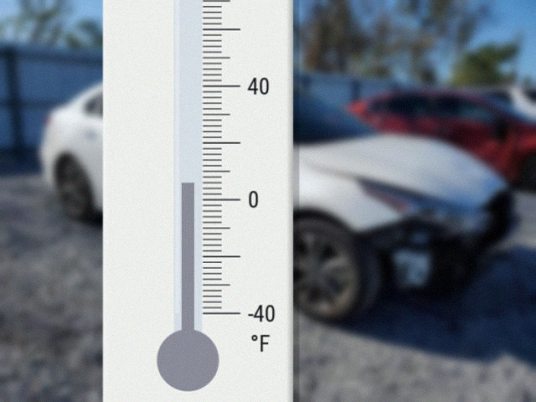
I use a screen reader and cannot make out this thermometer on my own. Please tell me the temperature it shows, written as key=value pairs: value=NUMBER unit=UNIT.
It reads value=6 unit=°F
